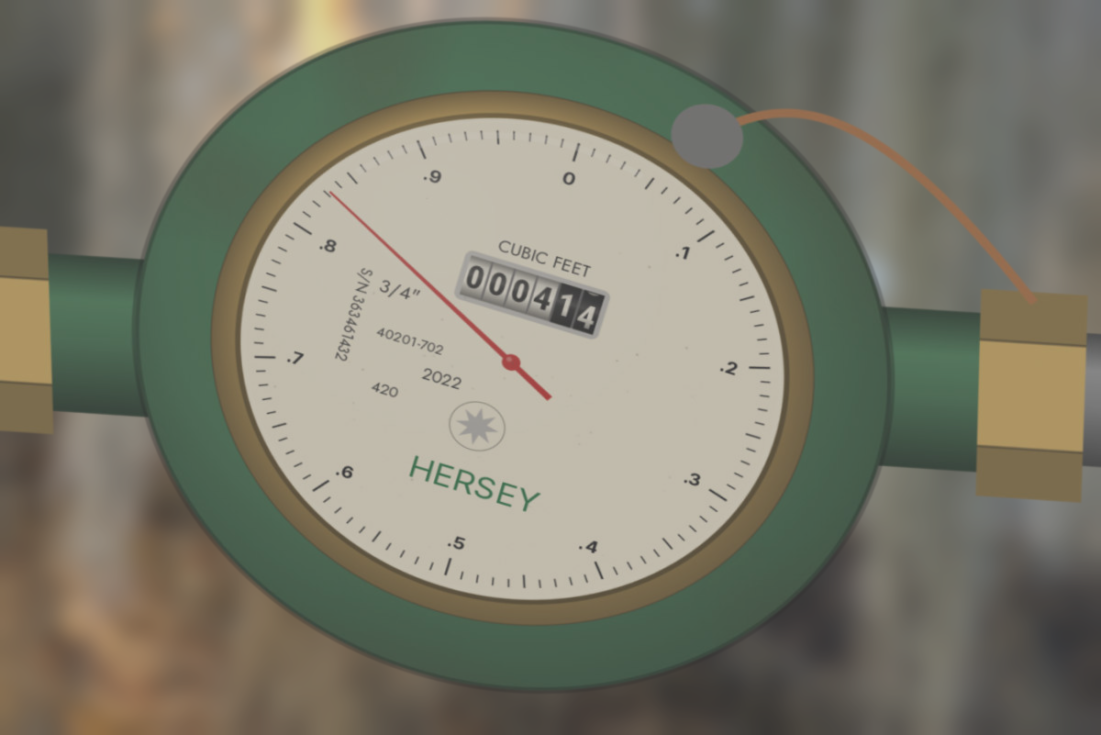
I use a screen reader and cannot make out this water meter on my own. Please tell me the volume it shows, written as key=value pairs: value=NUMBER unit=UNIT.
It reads value=413.83 unit=ft³
